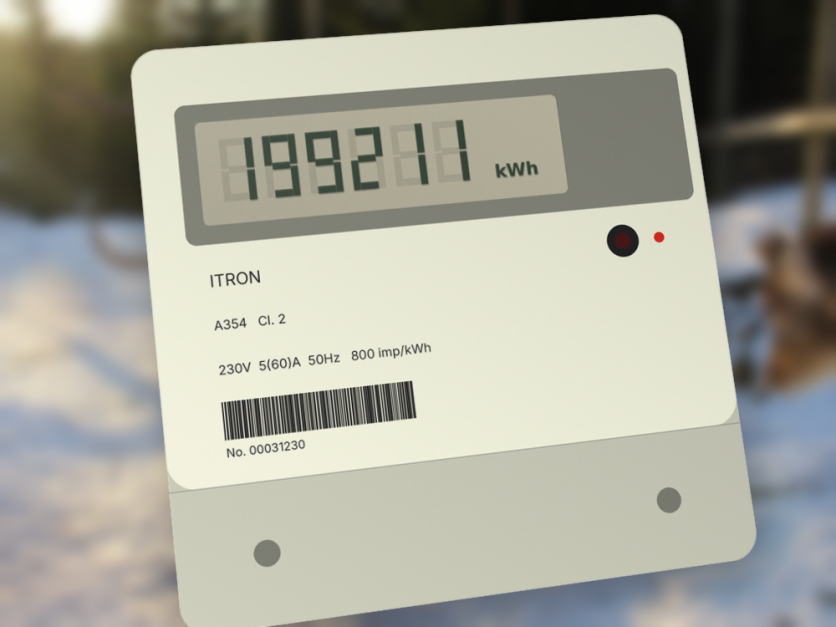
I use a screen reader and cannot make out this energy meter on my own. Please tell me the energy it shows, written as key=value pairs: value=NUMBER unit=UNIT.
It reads value=199211 unit=kWh
